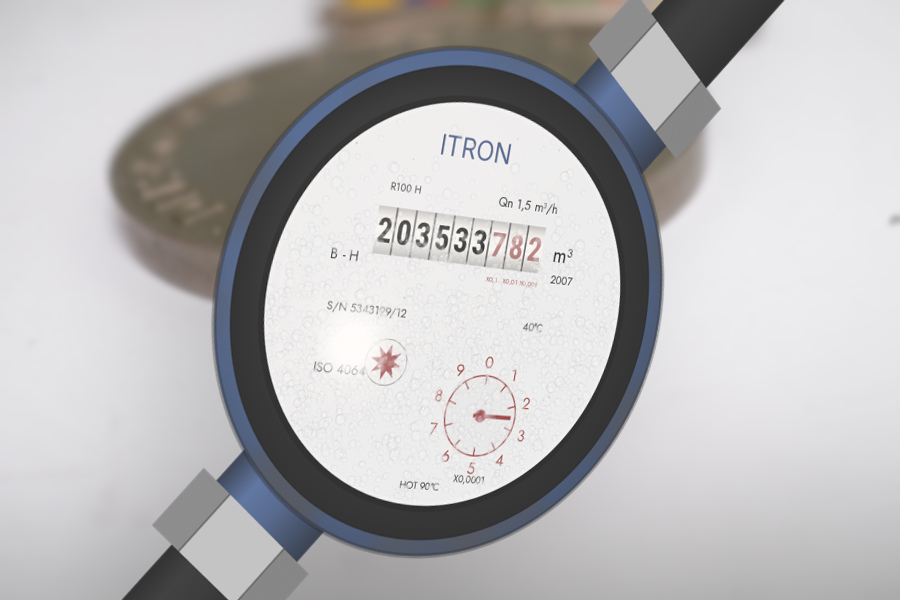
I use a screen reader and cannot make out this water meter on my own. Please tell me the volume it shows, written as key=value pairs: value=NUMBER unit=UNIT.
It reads value=203533.7822 unit=m³
